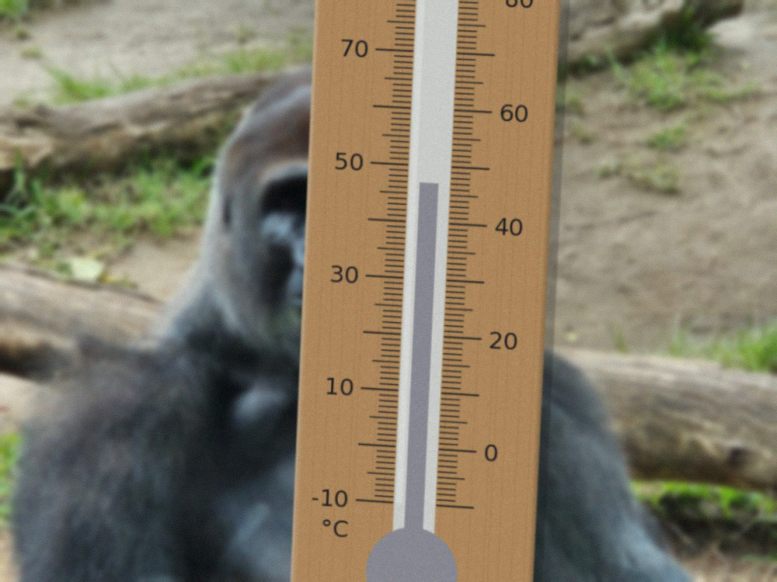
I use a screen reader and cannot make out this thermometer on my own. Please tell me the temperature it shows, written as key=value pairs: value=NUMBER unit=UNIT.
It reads value=47 unit=°C
